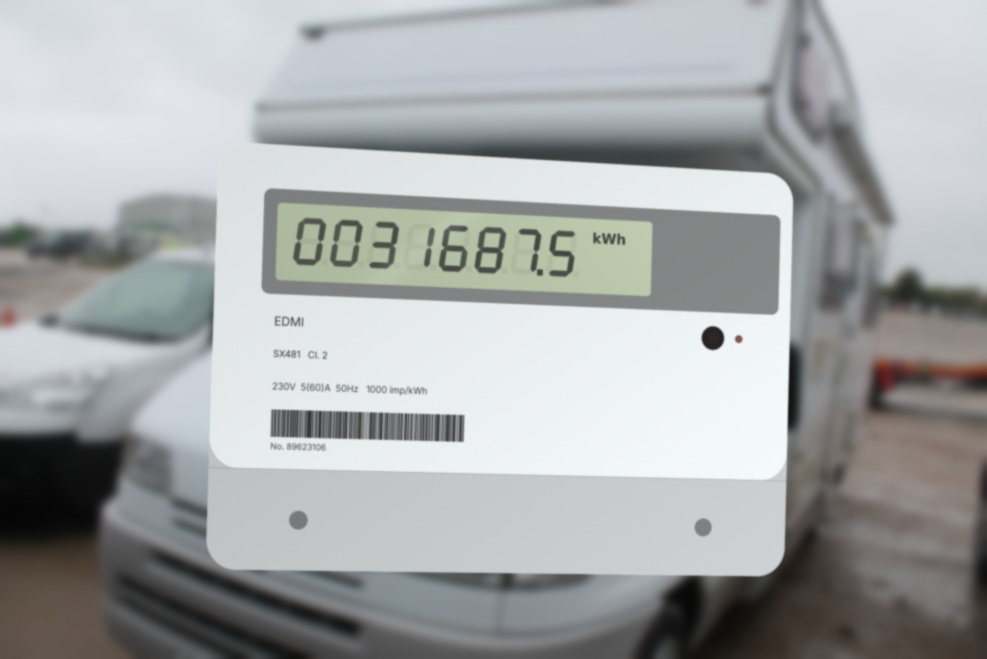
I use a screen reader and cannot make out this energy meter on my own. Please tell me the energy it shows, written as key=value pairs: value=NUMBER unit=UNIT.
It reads value=31687.5 unit=kWh
